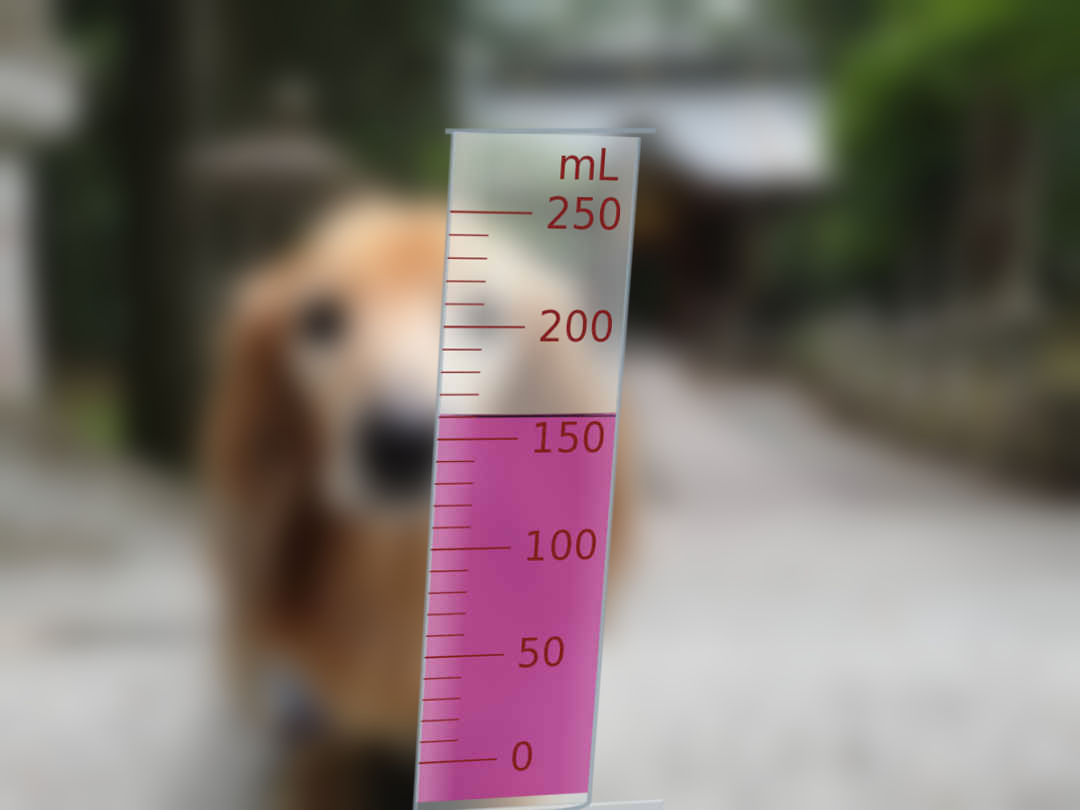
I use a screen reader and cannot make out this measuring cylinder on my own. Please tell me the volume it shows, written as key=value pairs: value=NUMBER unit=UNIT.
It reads value=160 unit=mL
